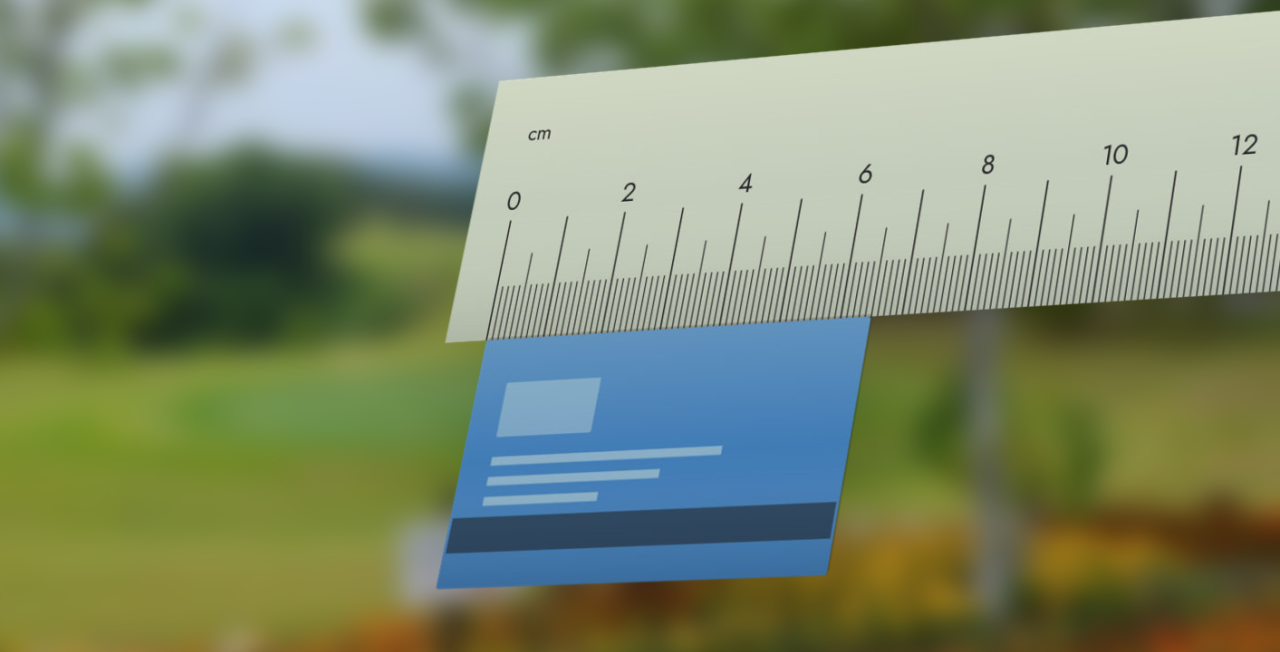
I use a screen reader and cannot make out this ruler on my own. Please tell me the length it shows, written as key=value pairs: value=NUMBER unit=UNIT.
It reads value=6.5 unit=cm
